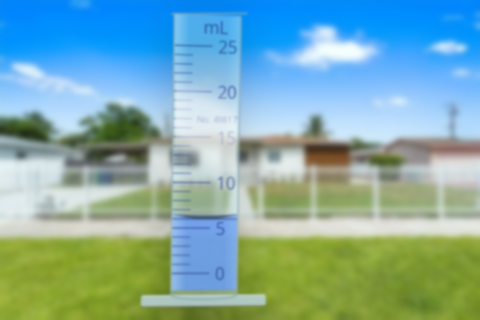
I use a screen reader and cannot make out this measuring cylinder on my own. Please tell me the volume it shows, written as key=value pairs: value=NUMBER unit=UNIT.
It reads value=6 unit=mL
